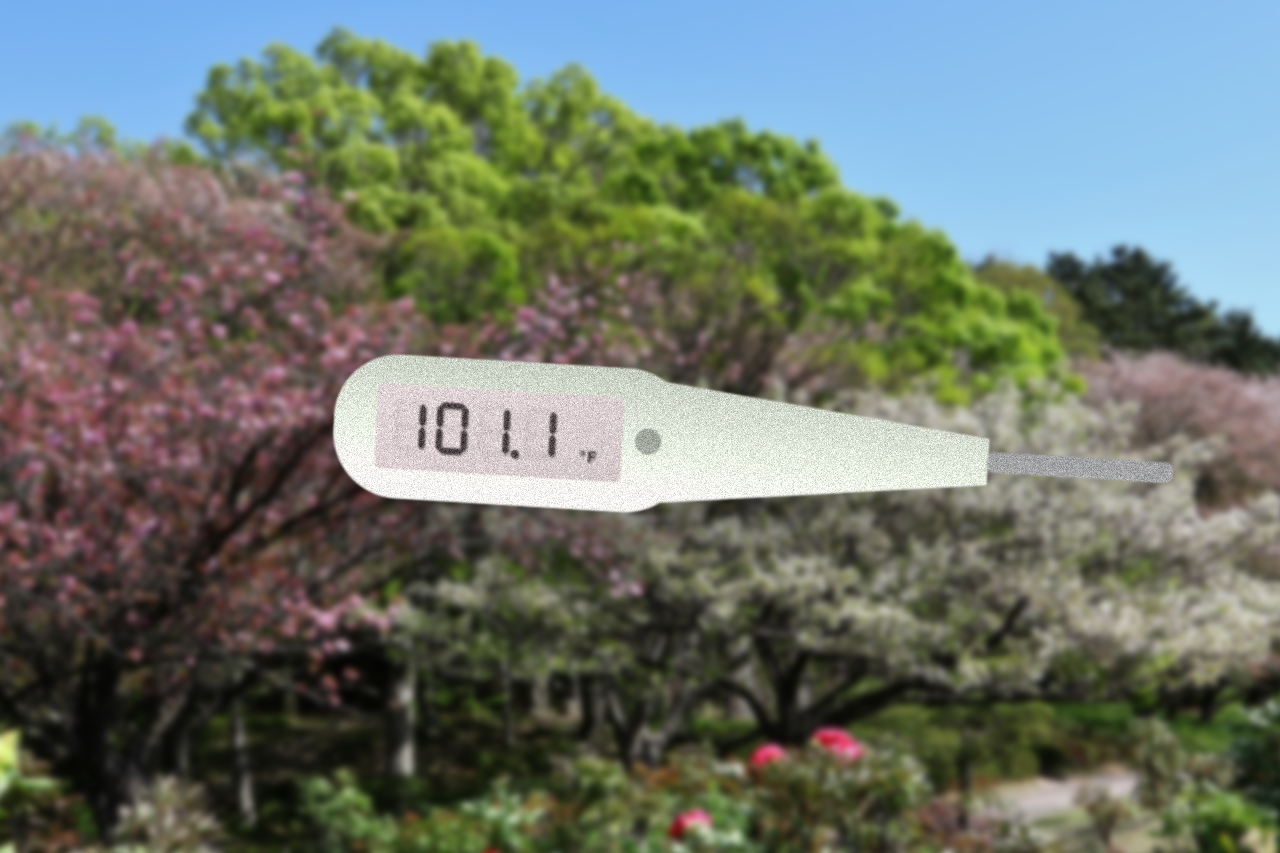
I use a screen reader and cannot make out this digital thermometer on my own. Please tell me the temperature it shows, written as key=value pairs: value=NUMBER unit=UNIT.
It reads value=101.1 unit=°F
